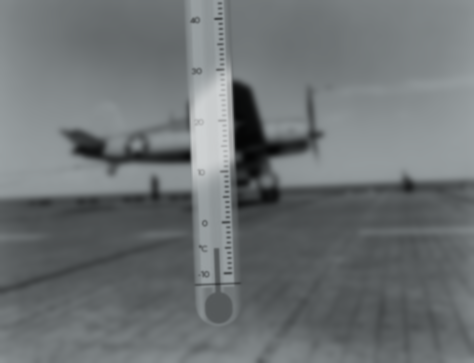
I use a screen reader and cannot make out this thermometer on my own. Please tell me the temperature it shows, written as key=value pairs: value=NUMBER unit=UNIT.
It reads value=-5 unit=°C
